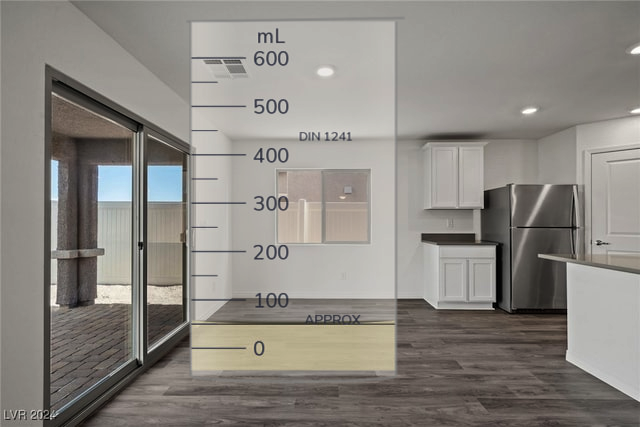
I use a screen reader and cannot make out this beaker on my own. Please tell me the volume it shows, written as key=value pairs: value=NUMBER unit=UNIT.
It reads value=50 unit=mL
